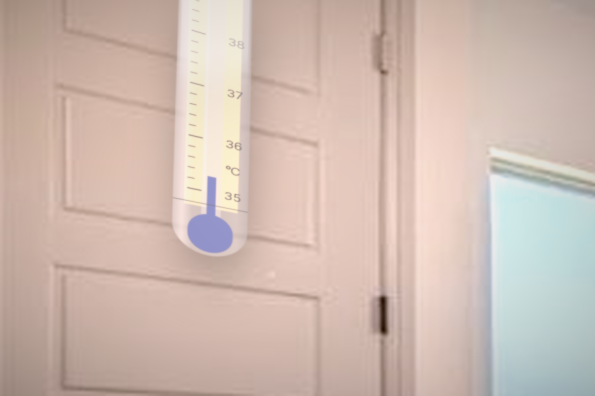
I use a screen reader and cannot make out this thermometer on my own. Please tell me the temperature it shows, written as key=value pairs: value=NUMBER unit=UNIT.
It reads value=35.3 unit=°C
